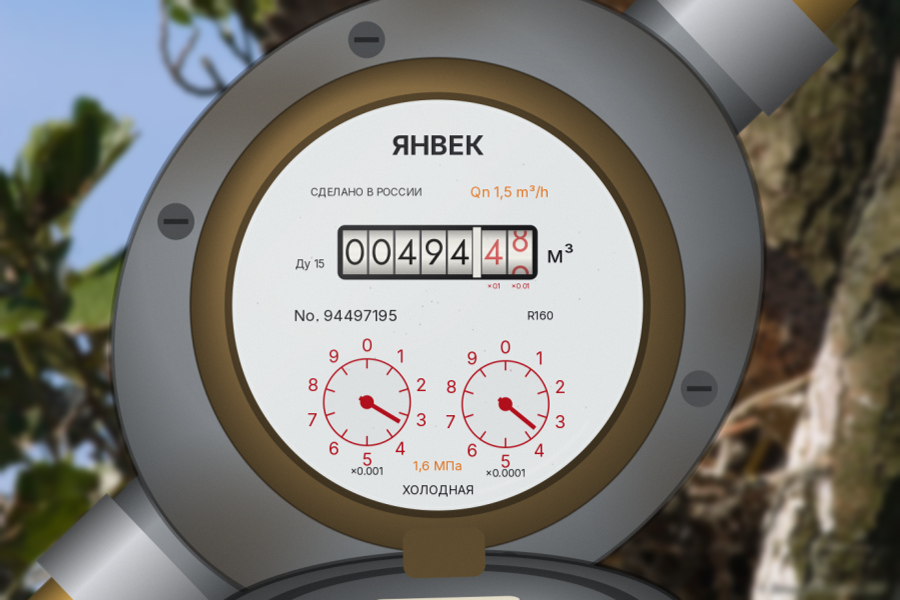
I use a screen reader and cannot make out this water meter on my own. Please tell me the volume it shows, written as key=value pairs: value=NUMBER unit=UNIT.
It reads value=494.4833 unit=m³
